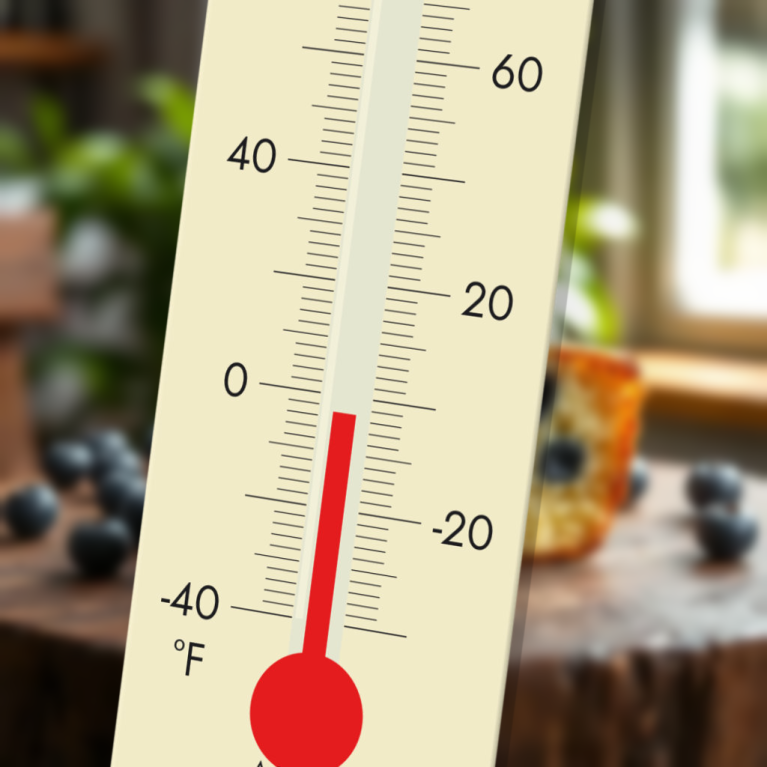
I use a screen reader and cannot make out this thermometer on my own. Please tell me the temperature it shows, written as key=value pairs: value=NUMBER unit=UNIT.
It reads value=-3 unit=°F
